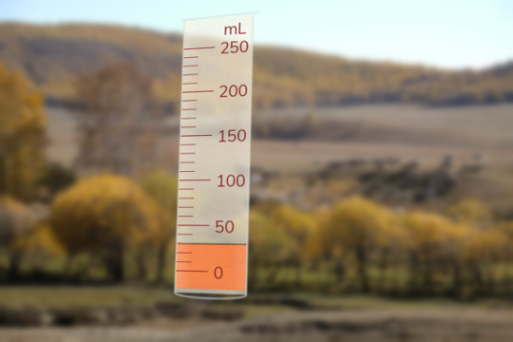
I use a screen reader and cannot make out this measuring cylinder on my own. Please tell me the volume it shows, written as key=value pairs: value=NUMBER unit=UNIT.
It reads value=30 unit=mL
